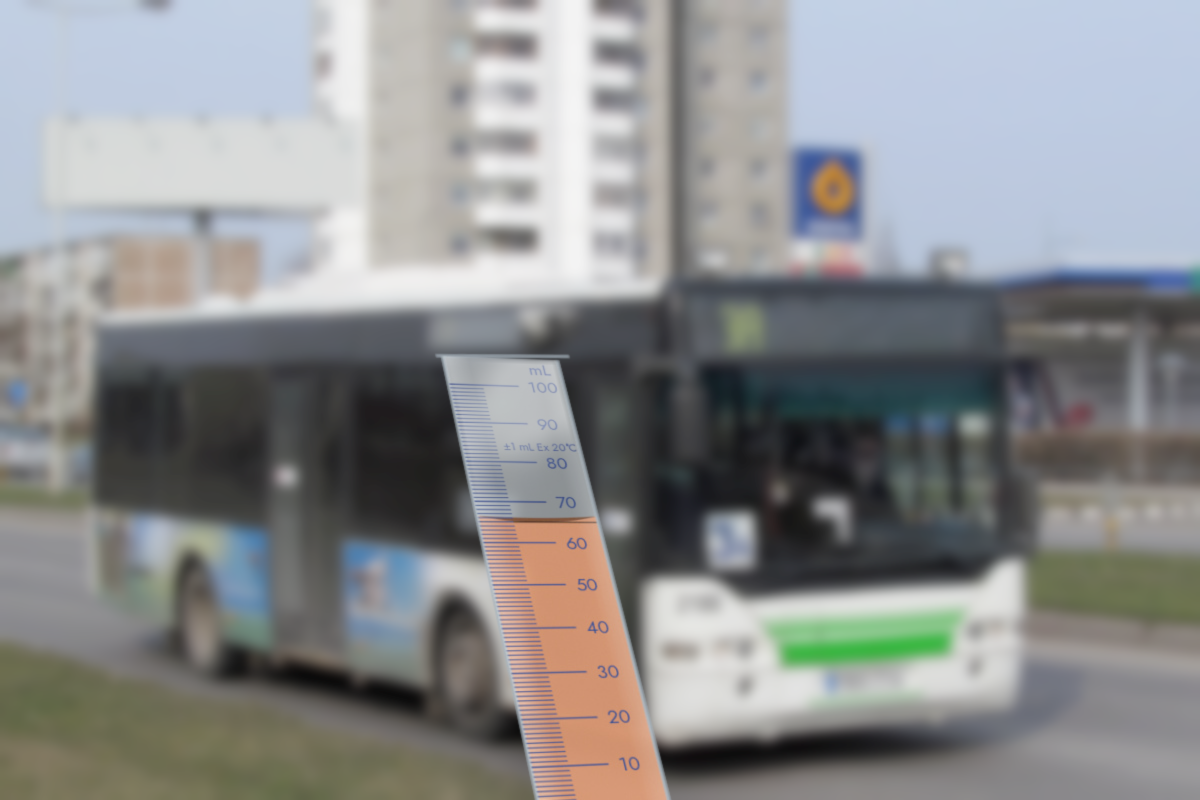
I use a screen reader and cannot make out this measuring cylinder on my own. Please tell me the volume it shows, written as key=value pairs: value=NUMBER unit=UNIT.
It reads value=65 unit=mL
